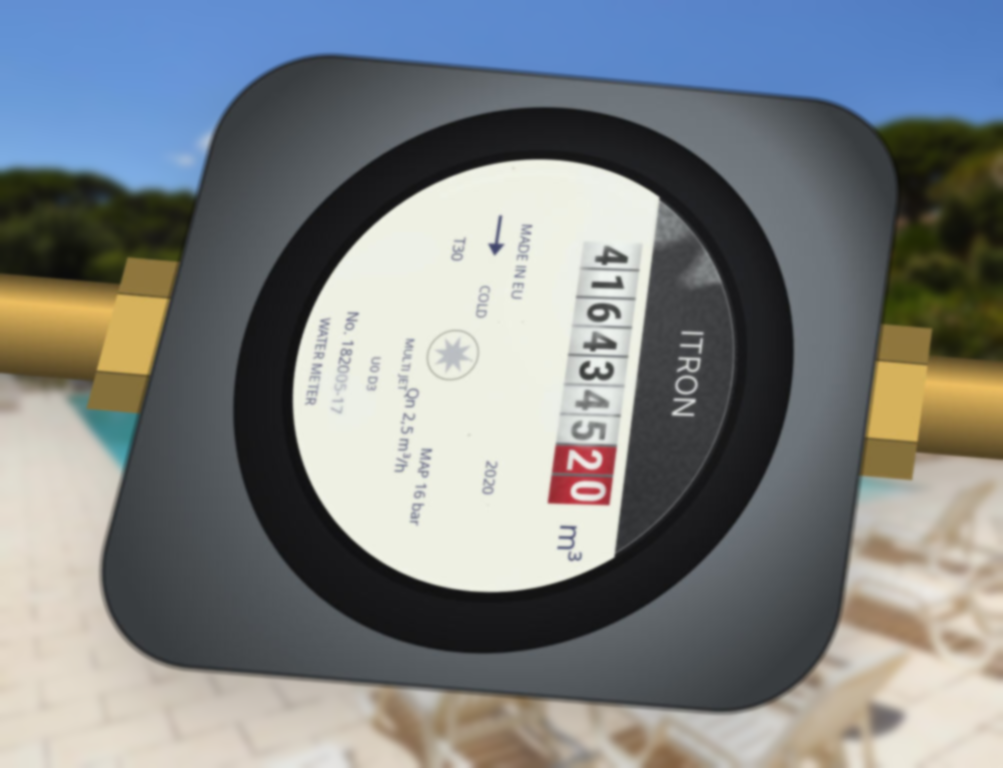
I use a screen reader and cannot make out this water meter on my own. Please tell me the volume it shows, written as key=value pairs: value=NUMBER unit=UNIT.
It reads value=4164345.20 unit=m³
